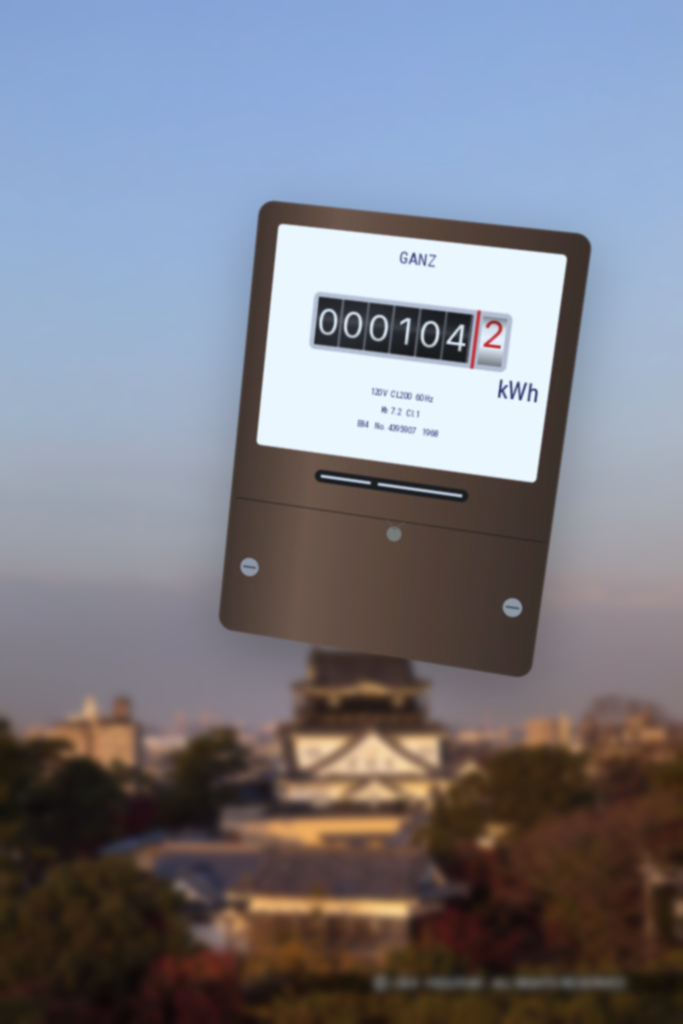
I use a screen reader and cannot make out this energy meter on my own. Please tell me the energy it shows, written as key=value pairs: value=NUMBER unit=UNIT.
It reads value=104.2 unit=kWh
